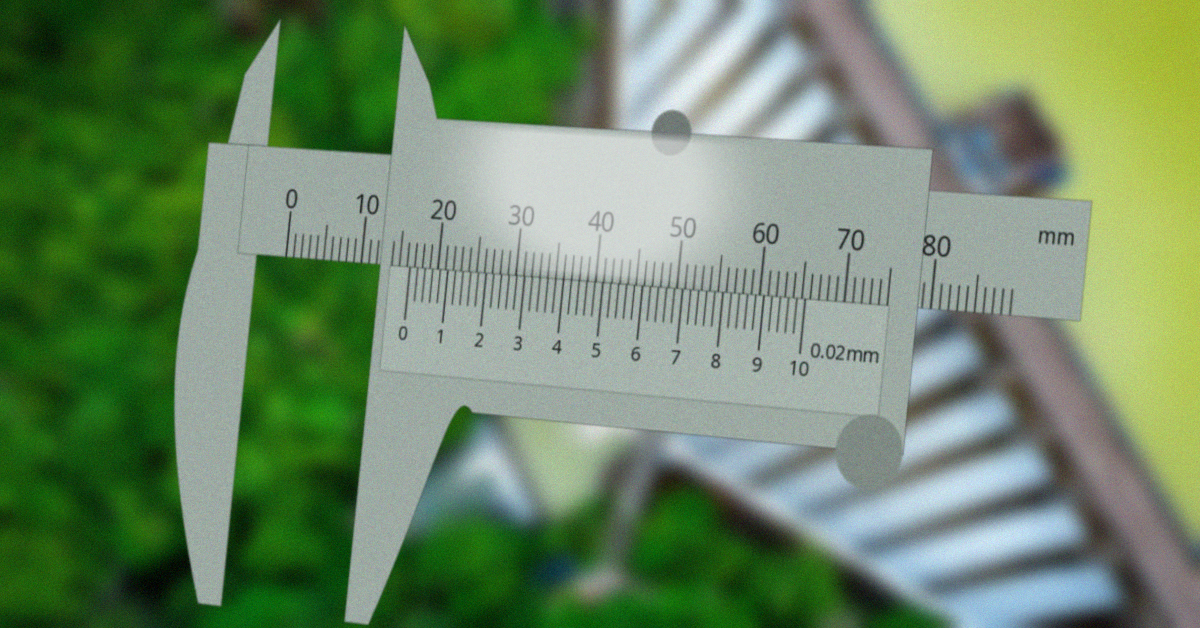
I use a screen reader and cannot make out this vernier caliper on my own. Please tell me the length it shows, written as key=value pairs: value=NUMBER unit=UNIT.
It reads value=16.4 unit=mm
